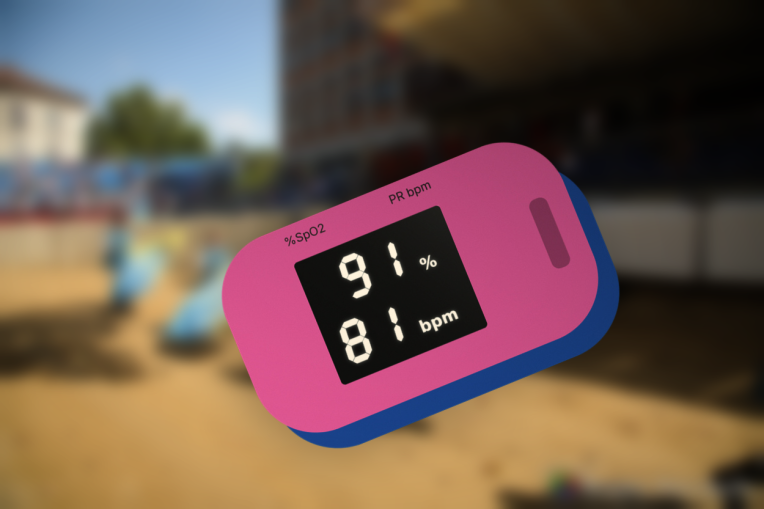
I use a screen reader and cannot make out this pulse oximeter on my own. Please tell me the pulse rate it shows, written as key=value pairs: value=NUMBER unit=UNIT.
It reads value=81 unit=bpm
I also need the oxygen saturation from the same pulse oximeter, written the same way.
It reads value=91 unit=%
